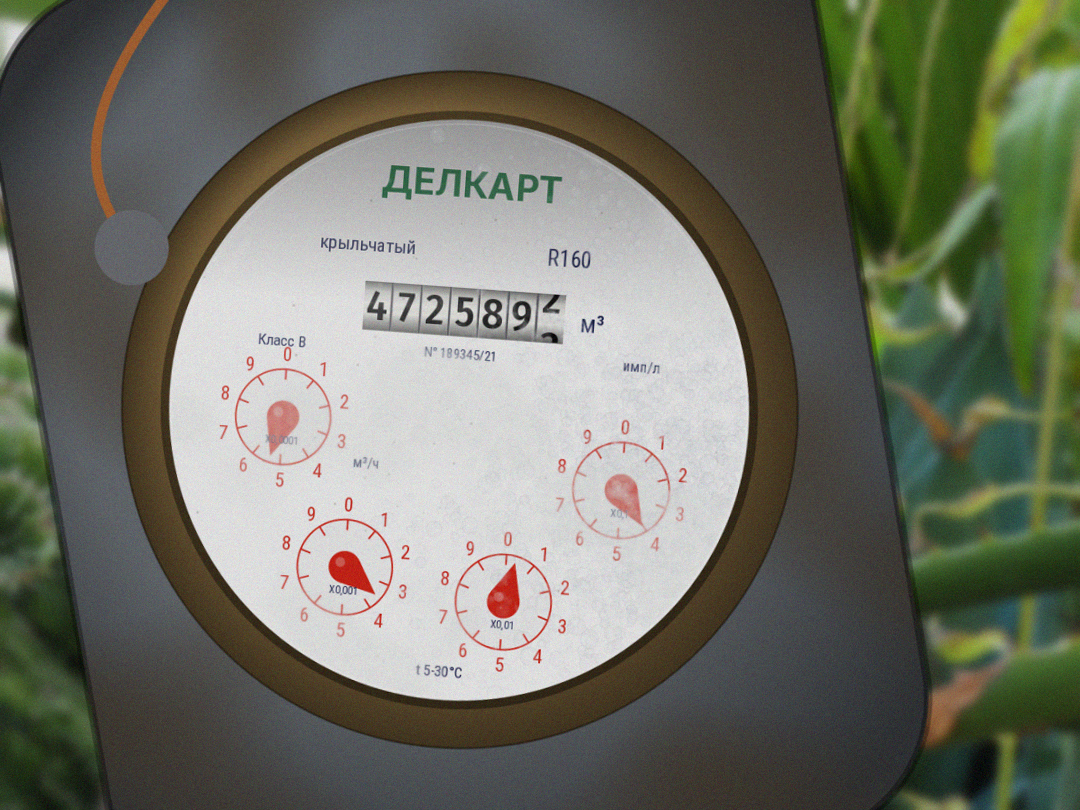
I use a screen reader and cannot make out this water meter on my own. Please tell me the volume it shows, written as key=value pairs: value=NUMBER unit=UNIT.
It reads value=4725892.4035 unit=m³
